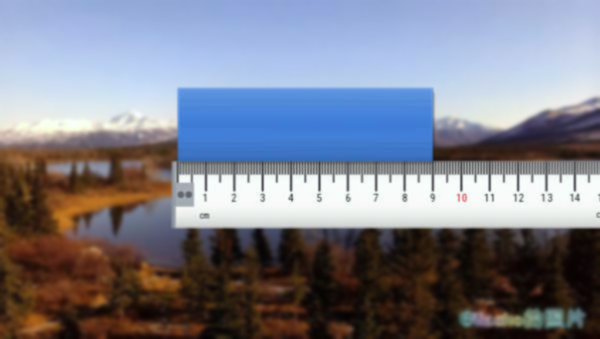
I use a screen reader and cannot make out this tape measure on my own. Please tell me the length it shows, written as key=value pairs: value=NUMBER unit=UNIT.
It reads value=9 unit=cm
